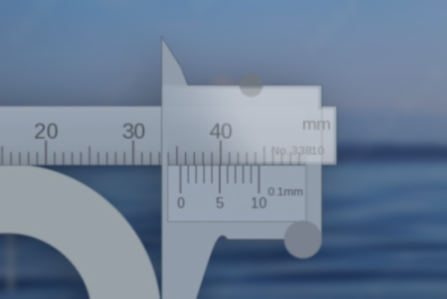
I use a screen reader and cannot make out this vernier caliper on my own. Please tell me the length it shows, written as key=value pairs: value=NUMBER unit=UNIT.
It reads value=35.4 unit=mm
